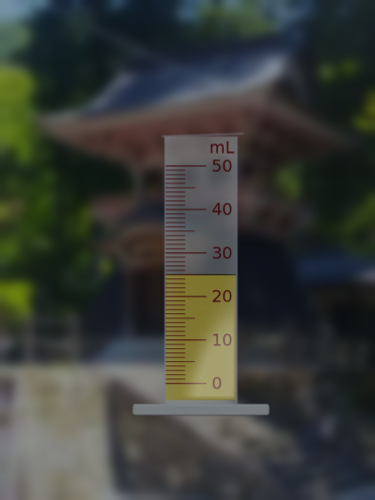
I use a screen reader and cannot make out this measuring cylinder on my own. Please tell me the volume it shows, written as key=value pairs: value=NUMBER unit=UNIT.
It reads value=25 unit=mL
